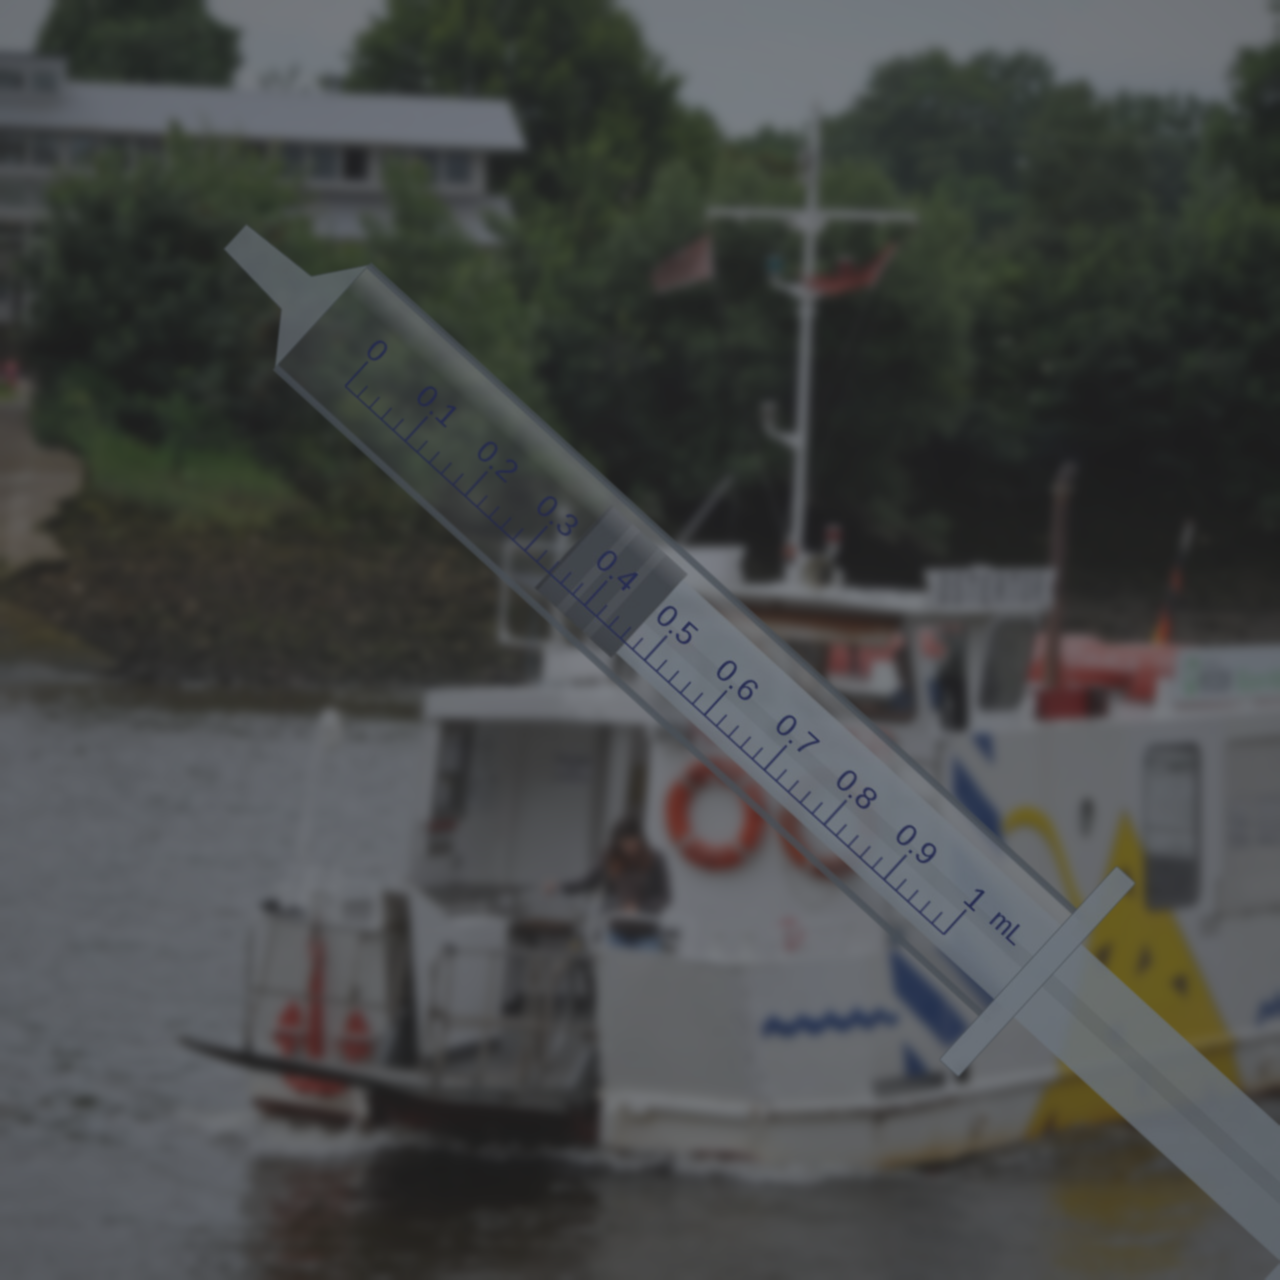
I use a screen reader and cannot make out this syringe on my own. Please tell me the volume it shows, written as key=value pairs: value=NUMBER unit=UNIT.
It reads value=0.34 unit=mL
